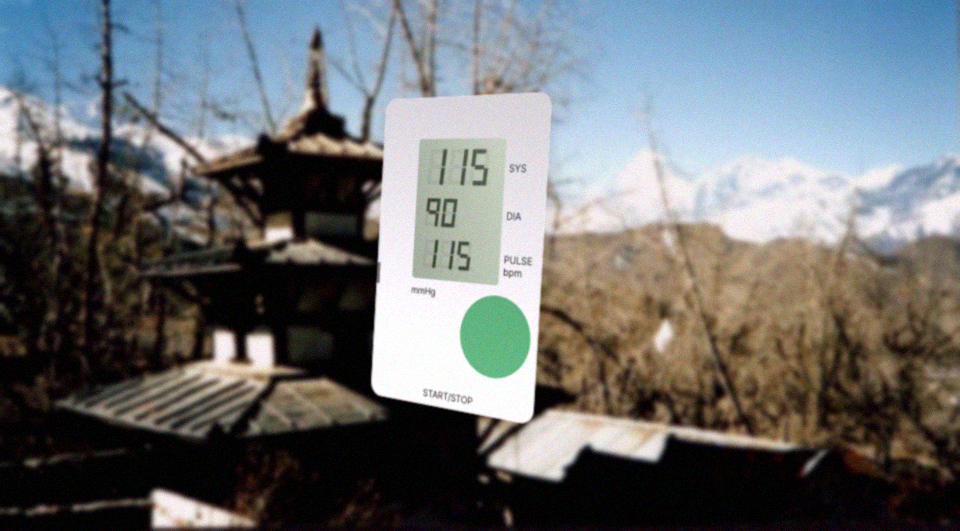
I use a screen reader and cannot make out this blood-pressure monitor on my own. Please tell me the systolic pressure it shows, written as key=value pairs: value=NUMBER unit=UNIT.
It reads value=115 unit=mmHg
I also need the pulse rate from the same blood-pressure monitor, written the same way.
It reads value=115 unit=bpm
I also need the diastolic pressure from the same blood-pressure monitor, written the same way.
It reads value=90 unit=mmHg
